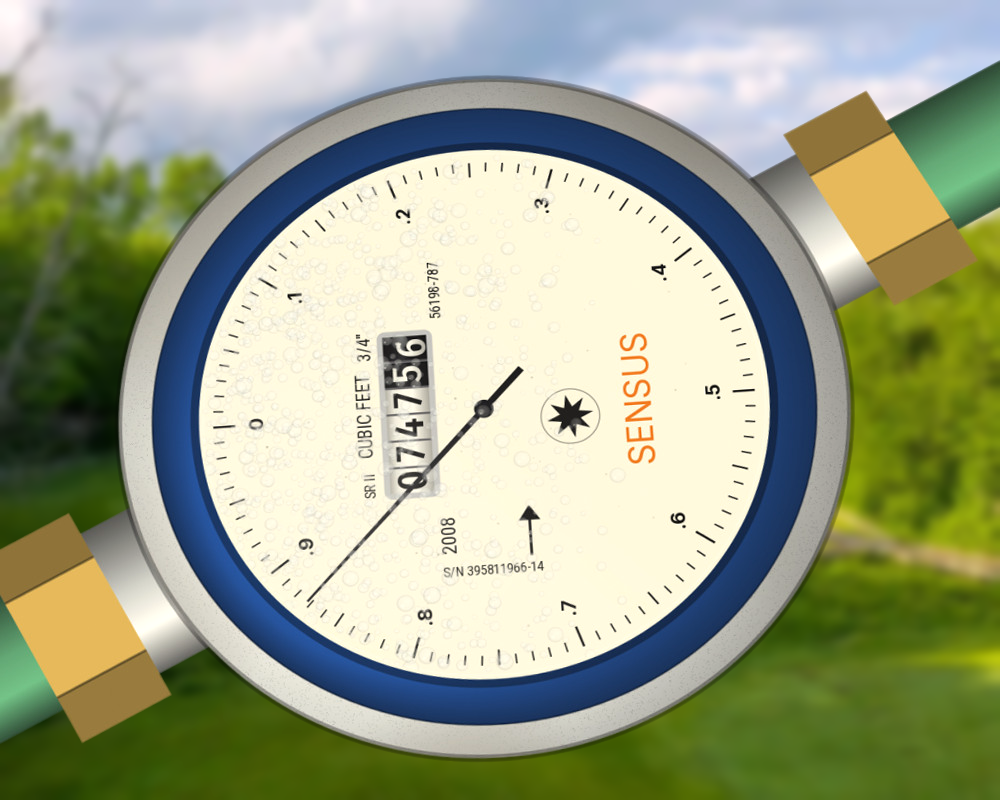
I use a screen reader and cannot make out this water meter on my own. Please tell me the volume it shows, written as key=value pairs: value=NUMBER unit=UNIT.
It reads value=74755.87 unit=ft³
